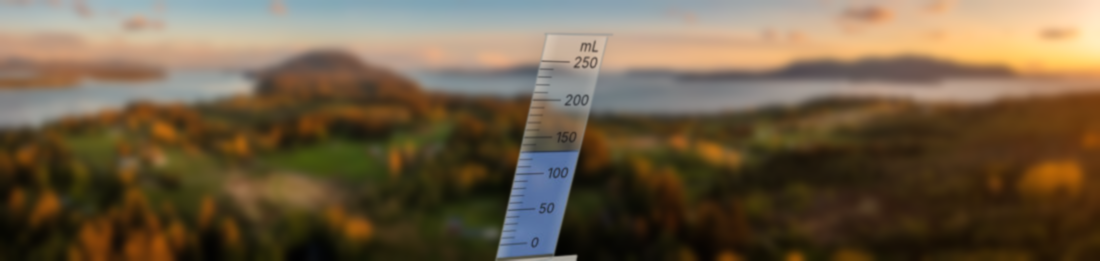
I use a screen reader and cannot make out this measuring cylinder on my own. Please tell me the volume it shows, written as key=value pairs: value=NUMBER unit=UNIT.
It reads value=130 unit=mL
